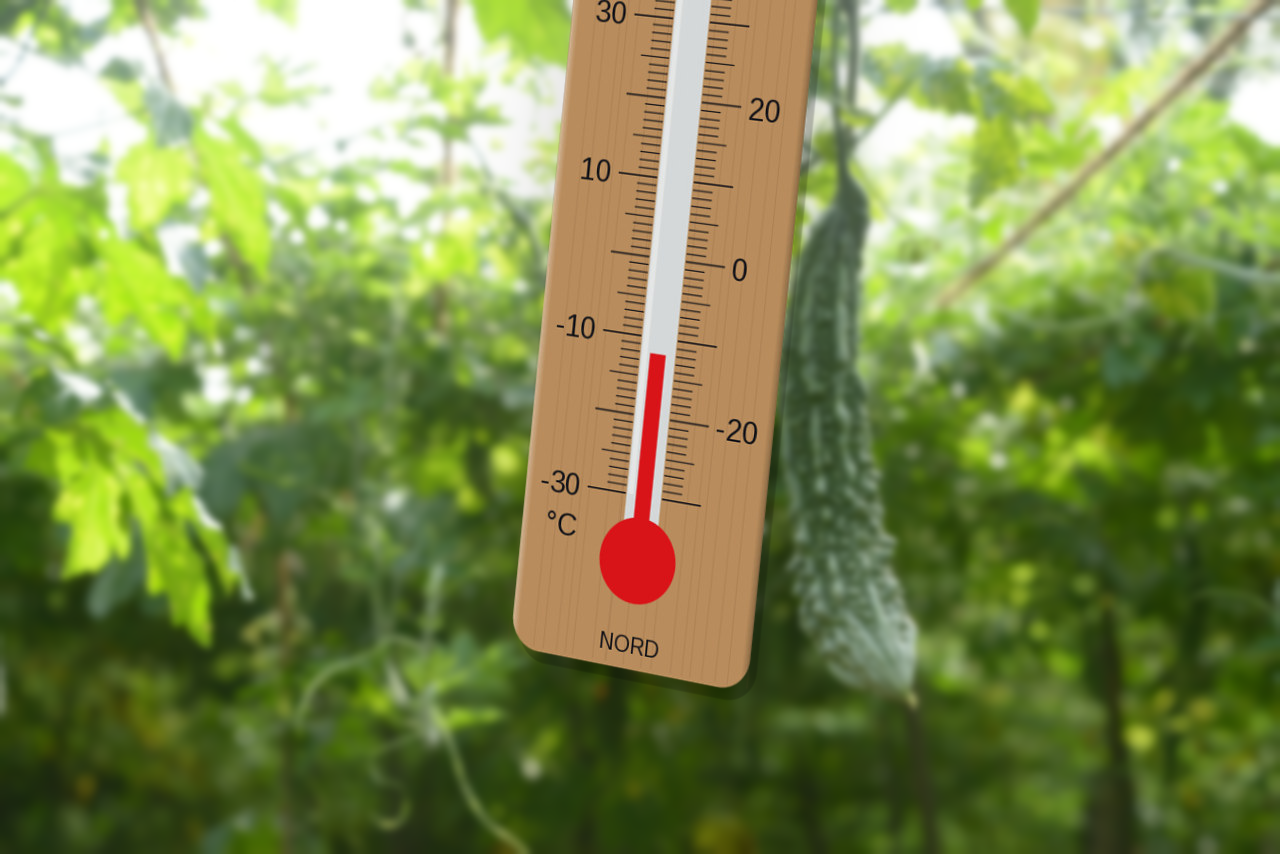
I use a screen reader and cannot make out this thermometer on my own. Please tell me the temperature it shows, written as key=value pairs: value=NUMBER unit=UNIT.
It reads value=-12 unit=°C
